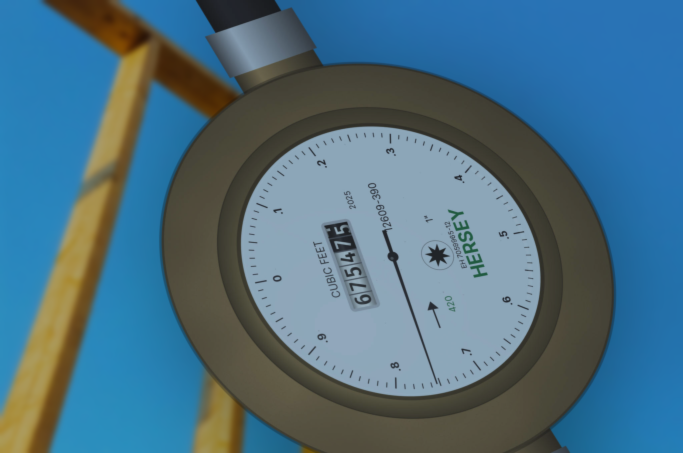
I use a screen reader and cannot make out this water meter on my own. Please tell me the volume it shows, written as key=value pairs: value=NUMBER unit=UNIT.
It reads value=675474.75 unit=ft³
